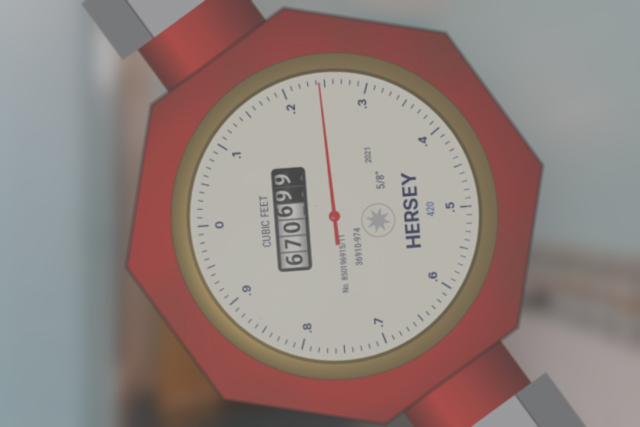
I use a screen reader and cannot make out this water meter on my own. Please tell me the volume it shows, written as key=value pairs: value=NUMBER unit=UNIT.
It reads value=670699.24 unit=ft³
